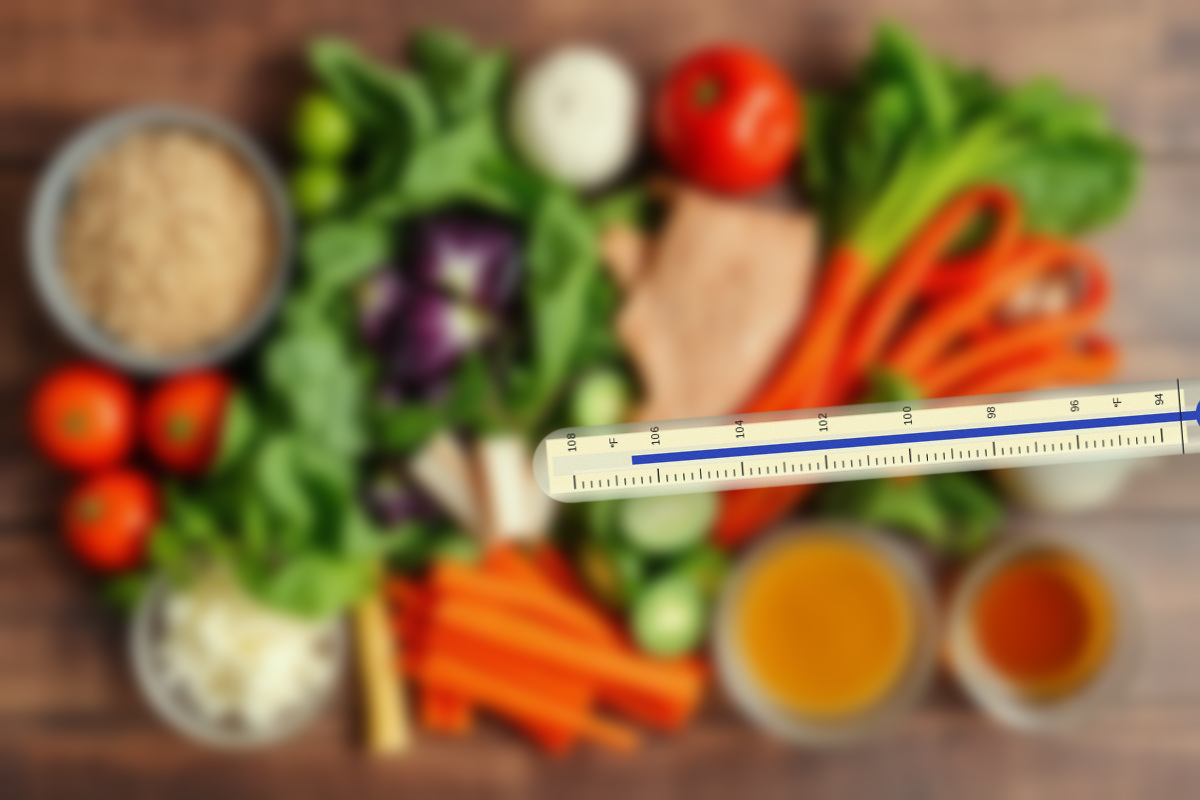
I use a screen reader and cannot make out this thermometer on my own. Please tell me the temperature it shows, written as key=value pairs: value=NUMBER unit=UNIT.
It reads value=106.6 unit=°F
